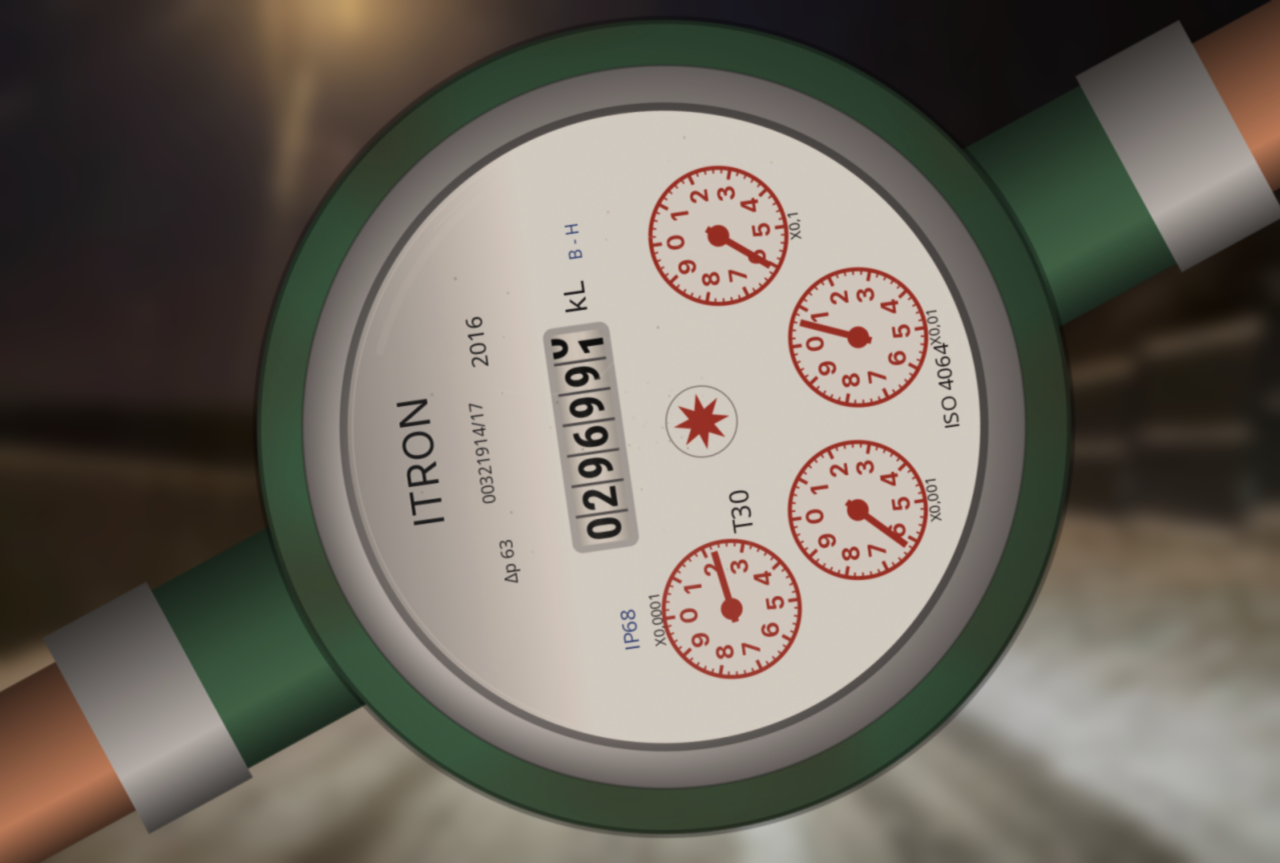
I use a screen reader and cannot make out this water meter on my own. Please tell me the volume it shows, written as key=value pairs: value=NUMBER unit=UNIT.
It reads value=296990.6062 unit=kL
